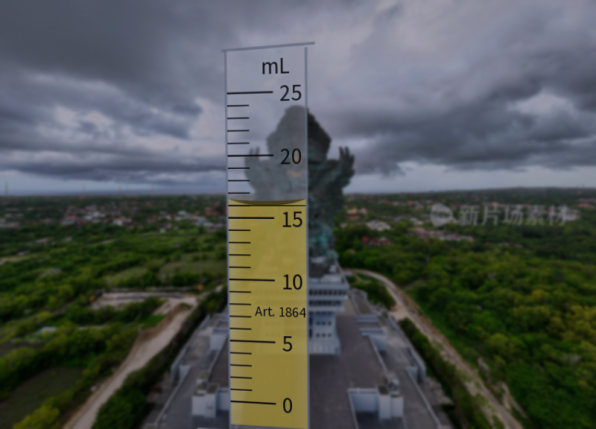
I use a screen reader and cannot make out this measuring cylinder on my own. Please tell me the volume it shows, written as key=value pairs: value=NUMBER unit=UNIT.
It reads value=16 unit=mL
